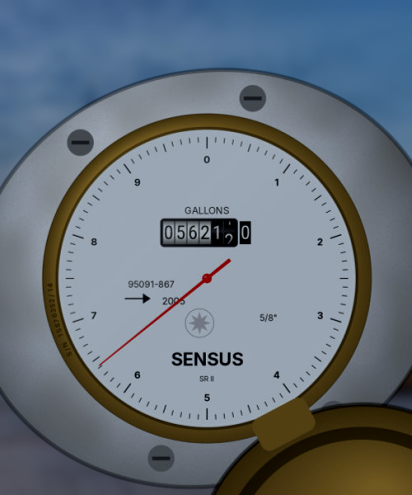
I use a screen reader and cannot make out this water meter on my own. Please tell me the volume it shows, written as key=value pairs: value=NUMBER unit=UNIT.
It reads value=562116.4 unit=gal
